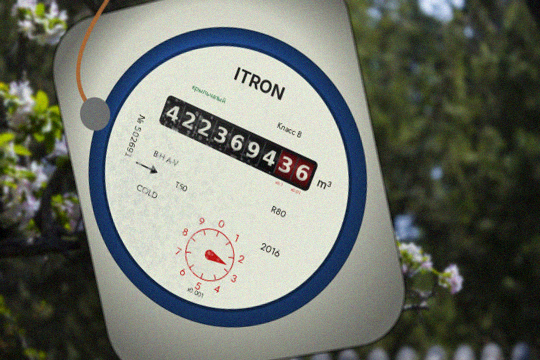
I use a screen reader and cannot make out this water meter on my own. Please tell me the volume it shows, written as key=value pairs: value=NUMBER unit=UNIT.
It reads value=4223694.362 unit=m³
